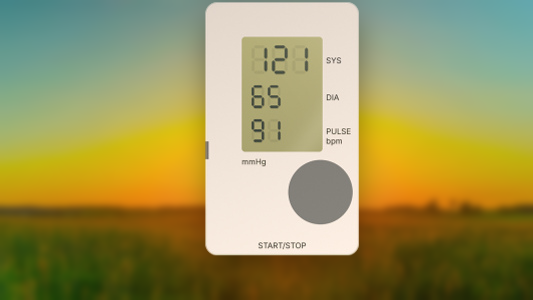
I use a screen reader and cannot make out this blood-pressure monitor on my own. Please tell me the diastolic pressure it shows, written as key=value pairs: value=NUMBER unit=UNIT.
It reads value=65 unit=mmHg
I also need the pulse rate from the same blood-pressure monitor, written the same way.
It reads value=91 unit=bpm
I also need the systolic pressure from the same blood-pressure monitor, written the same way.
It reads value=121 unit=mmHg
